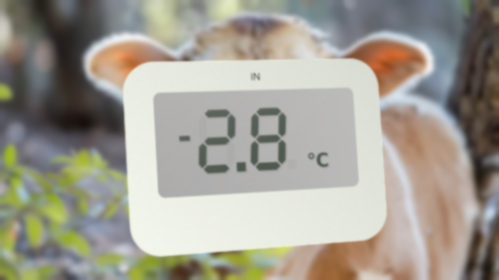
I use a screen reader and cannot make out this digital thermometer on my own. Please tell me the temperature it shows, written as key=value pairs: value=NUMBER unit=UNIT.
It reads value=-2.8 unit=°C
